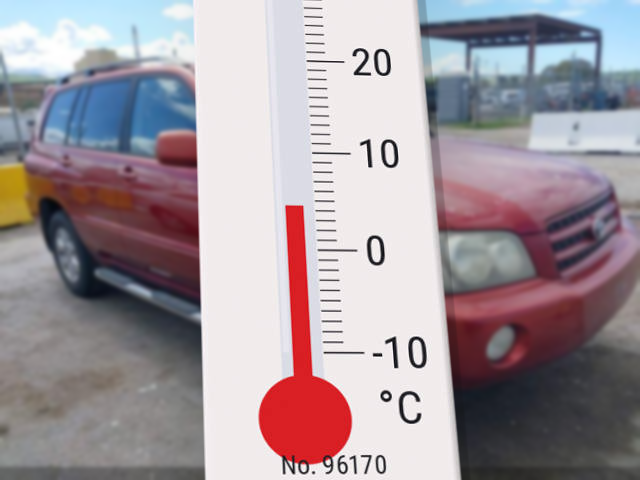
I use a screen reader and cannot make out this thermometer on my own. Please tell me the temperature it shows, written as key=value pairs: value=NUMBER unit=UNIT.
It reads value=4.5 unit=°C
